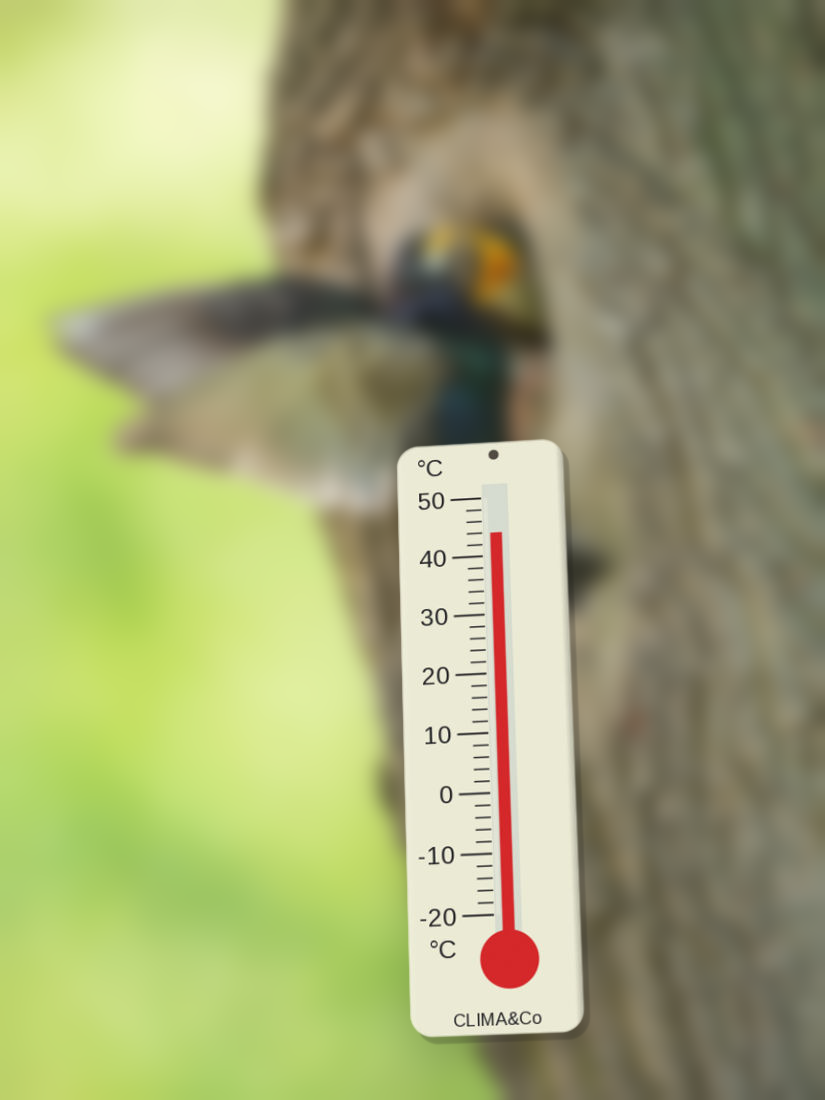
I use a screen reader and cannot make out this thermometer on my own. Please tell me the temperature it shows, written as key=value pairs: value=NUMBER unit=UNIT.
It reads value=44 unit=°C
